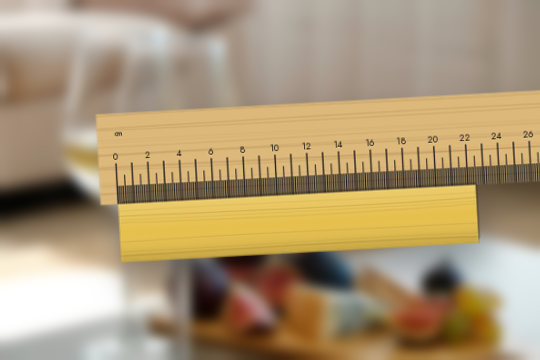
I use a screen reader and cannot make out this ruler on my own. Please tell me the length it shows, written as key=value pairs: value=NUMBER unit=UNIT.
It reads value=22.5 unit=cm
